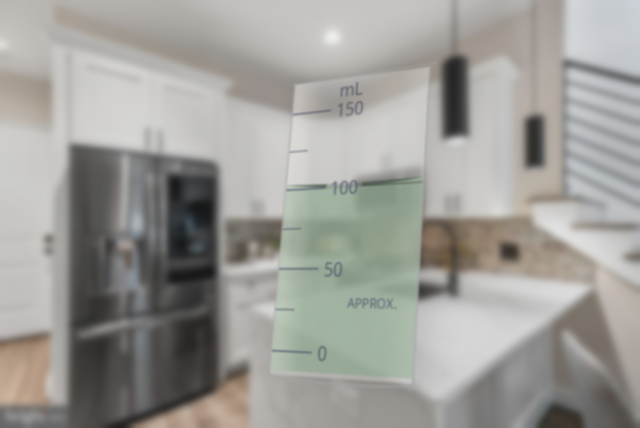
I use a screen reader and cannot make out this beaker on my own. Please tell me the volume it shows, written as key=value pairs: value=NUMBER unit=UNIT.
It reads value=100 unit=mL
